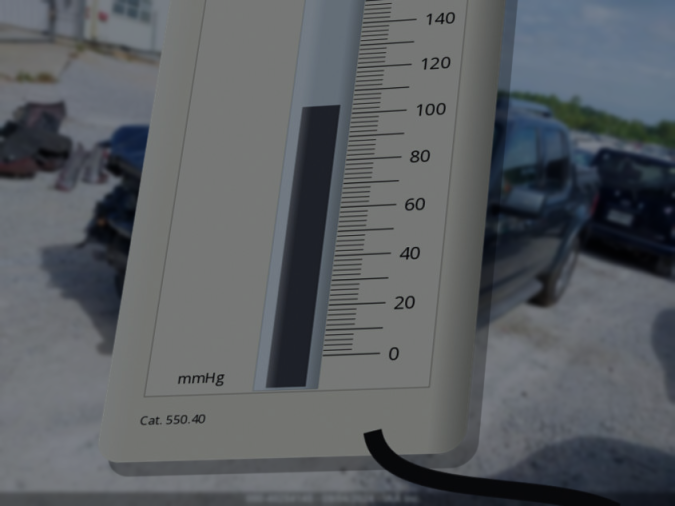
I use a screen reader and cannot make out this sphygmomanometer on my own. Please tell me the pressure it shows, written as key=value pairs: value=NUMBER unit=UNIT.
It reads value=104 unit=mmHg
